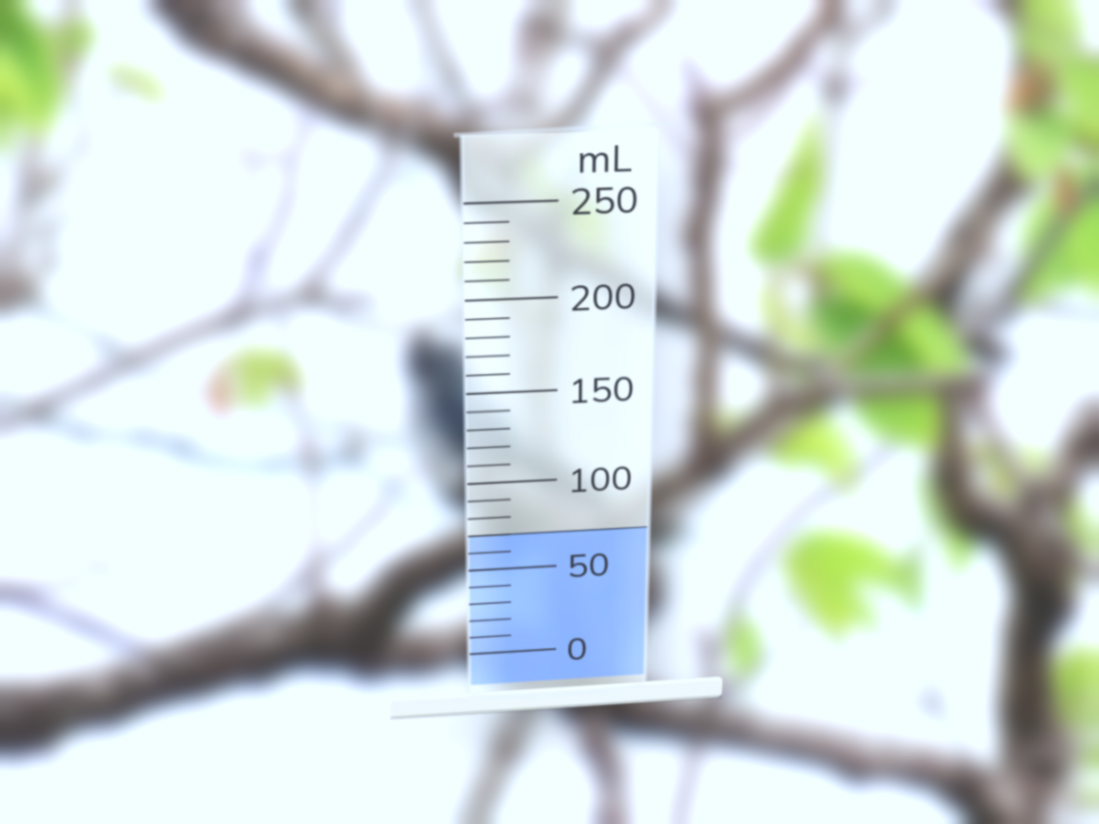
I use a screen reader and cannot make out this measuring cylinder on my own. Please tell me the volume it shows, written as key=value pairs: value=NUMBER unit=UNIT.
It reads value=70 unit=mL
